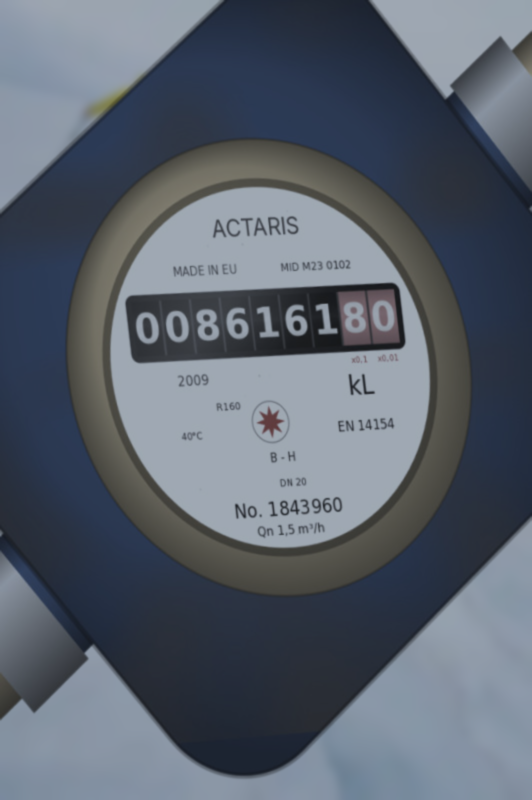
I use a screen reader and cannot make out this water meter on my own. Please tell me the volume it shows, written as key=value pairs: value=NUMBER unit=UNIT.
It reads value=86161.80 unit=kL
